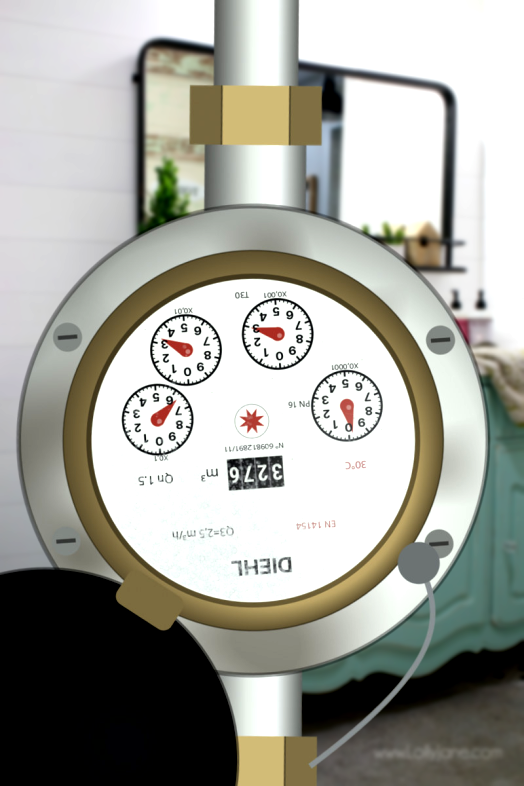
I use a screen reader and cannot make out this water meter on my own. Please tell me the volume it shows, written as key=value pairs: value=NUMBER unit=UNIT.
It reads value=3276.6329 unit=m³
